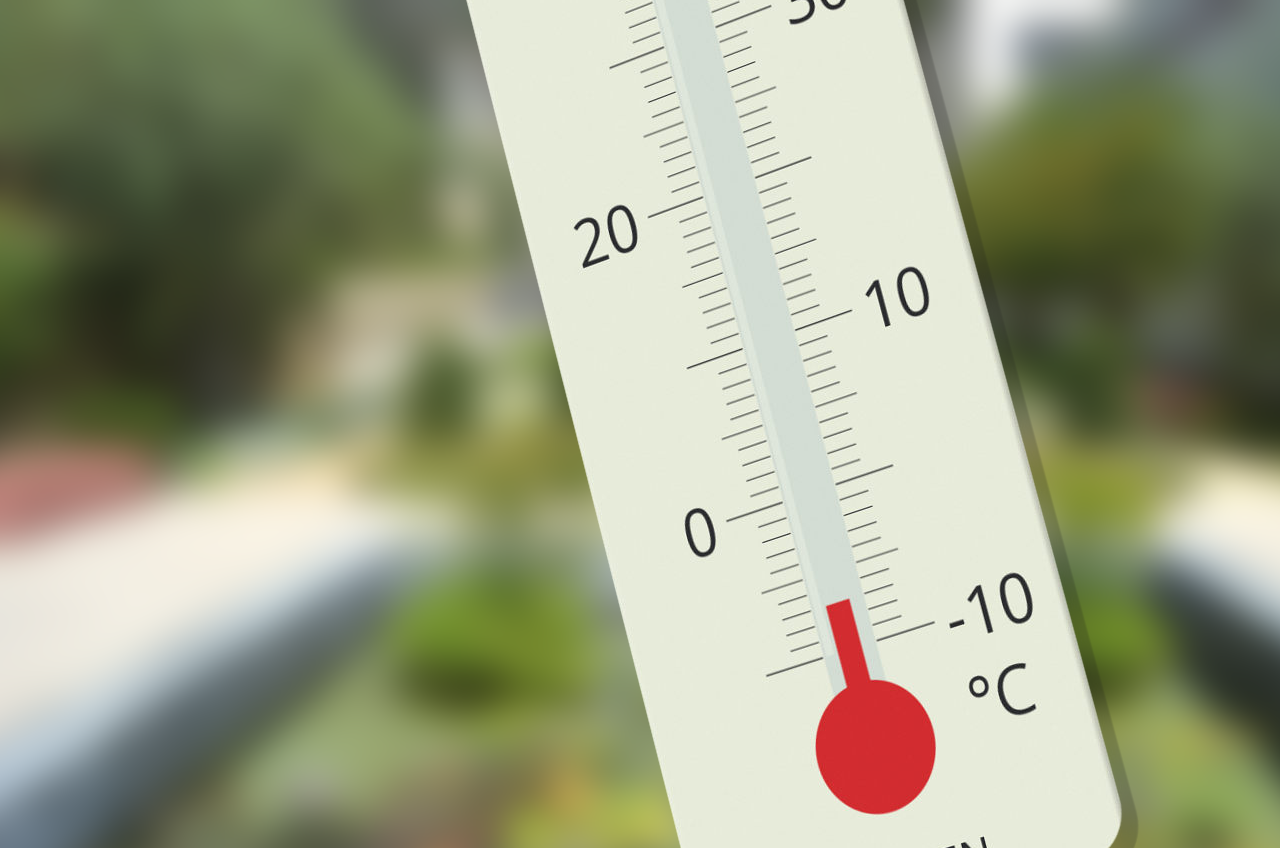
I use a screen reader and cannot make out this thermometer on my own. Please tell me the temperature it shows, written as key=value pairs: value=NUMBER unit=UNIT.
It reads value=-7 unit=°C
